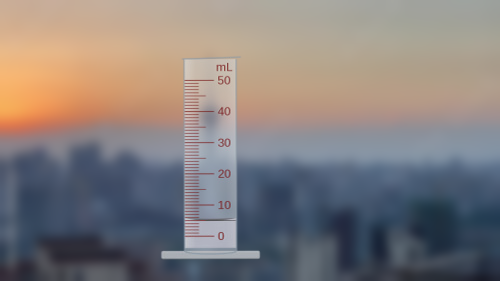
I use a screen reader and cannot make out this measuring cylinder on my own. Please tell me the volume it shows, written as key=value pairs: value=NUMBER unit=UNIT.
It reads value=5 unit=mL
